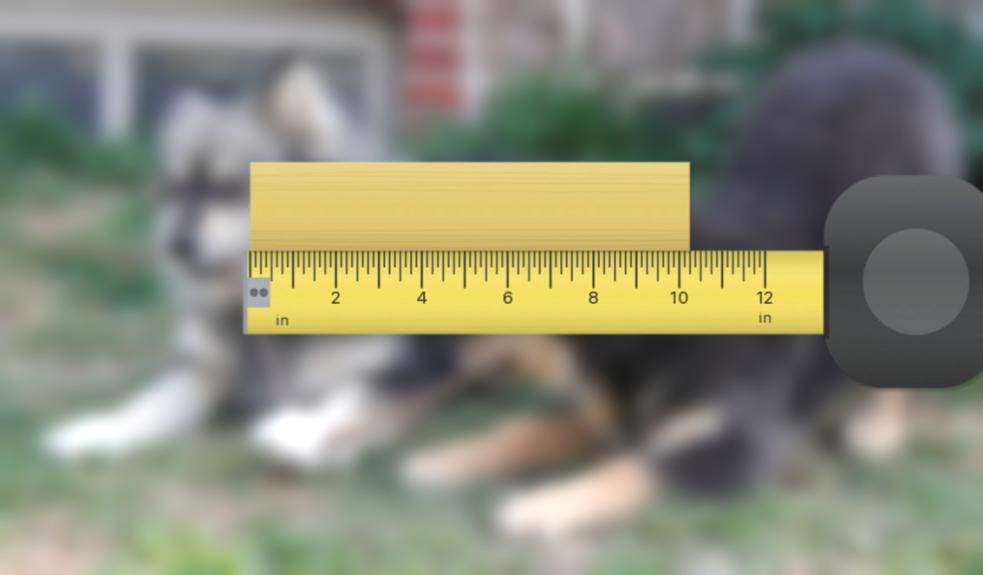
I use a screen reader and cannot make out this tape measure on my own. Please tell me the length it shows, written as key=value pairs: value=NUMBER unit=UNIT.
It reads value=10.25 unit=in
